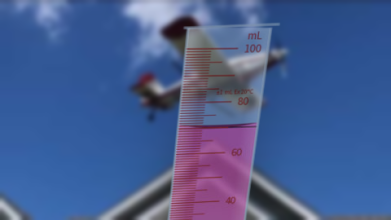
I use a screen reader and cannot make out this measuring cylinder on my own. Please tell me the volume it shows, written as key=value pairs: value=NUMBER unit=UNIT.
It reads value=70 unit=mL
